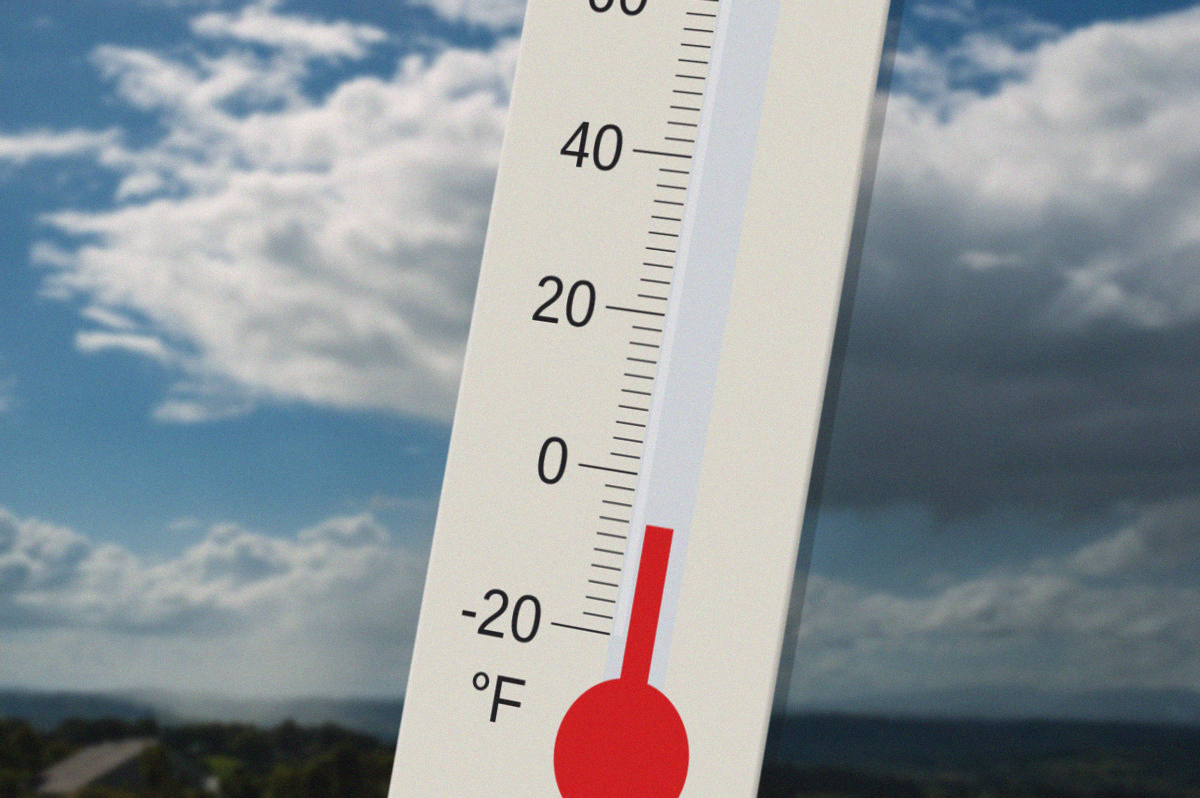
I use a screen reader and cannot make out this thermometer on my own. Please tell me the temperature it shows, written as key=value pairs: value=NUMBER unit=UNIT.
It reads value=-6 unit=°F
